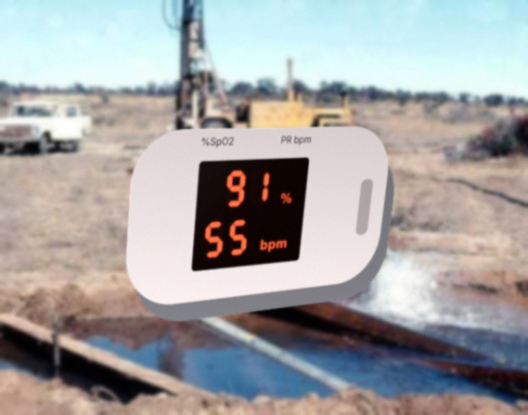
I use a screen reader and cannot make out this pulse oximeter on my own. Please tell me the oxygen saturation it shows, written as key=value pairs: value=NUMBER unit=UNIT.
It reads value=91 unit=%
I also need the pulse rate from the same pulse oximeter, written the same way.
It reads value=55 unit=bpm
